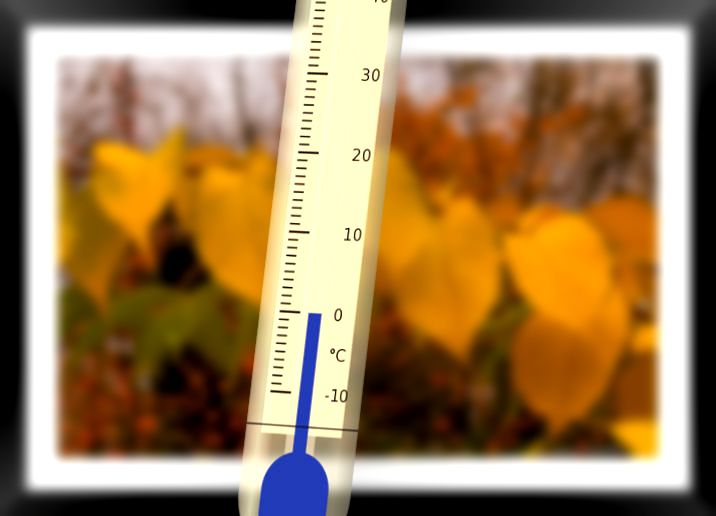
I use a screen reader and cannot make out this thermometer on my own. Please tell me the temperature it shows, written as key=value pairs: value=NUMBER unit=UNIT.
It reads value=0 unit=°C
